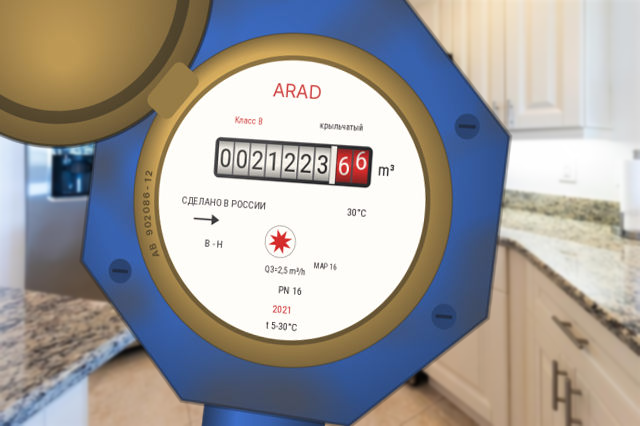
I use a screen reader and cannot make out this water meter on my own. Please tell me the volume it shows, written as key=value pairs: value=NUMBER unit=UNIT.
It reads value=21223.66 unit=m³
